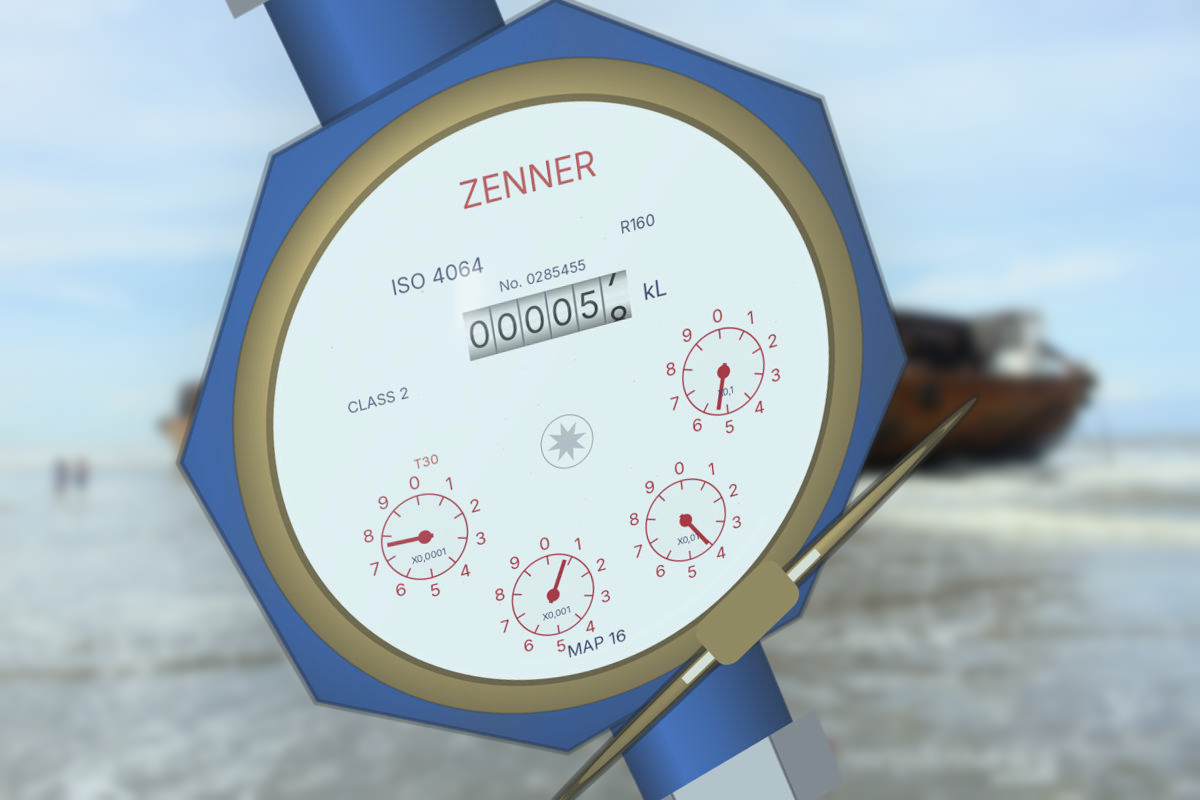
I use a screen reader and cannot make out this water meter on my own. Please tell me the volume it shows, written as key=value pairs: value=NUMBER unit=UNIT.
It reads value=57.5407 unit=kL
